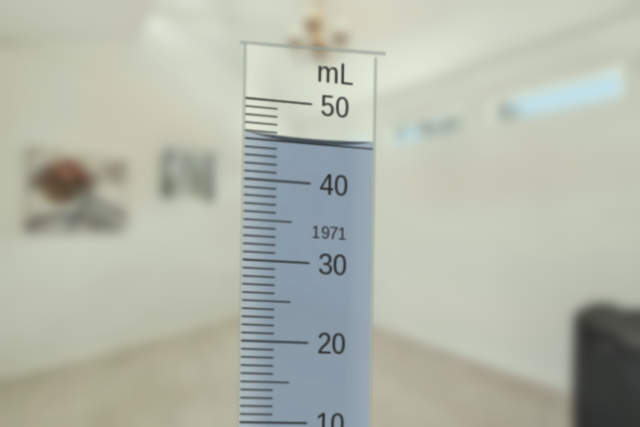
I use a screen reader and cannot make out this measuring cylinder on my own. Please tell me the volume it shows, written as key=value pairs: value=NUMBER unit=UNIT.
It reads value=45 unit=mL
